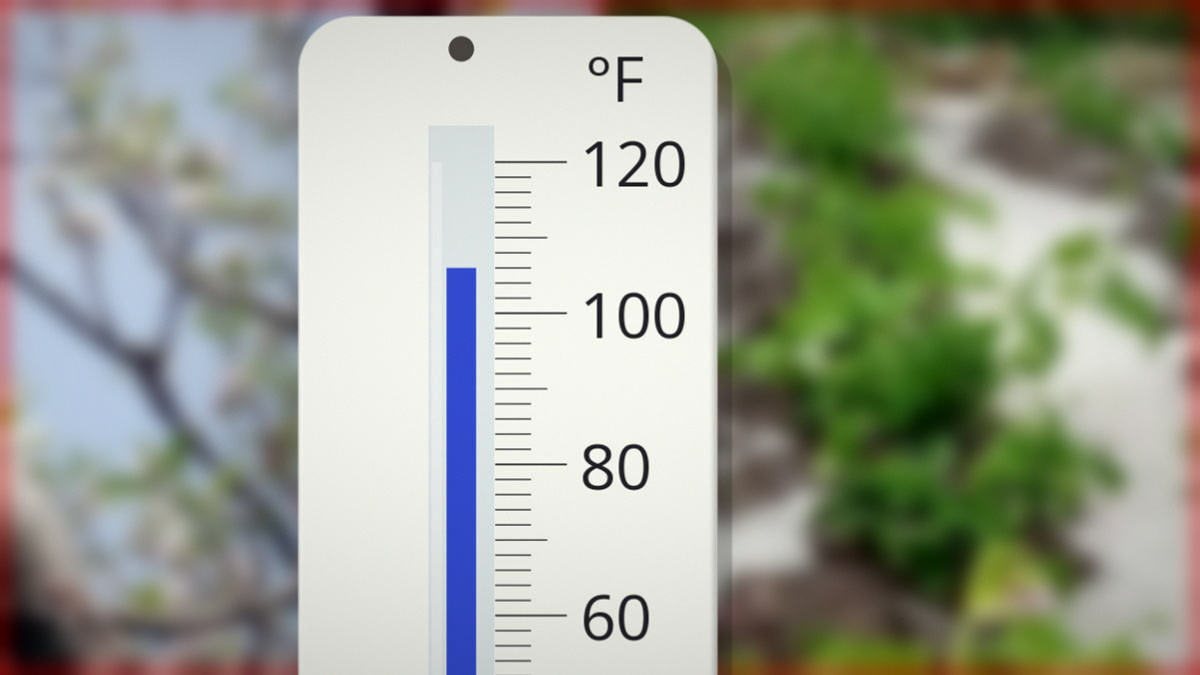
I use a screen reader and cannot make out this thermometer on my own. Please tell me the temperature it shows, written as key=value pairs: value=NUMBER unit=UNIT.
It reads value=106 unit=°F
